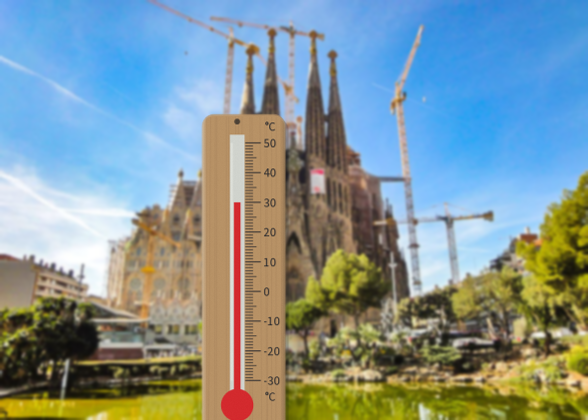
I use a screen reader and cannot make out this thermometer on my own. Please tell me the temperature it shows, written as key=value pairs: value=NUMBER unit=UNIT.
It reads value=30 unit=°C
